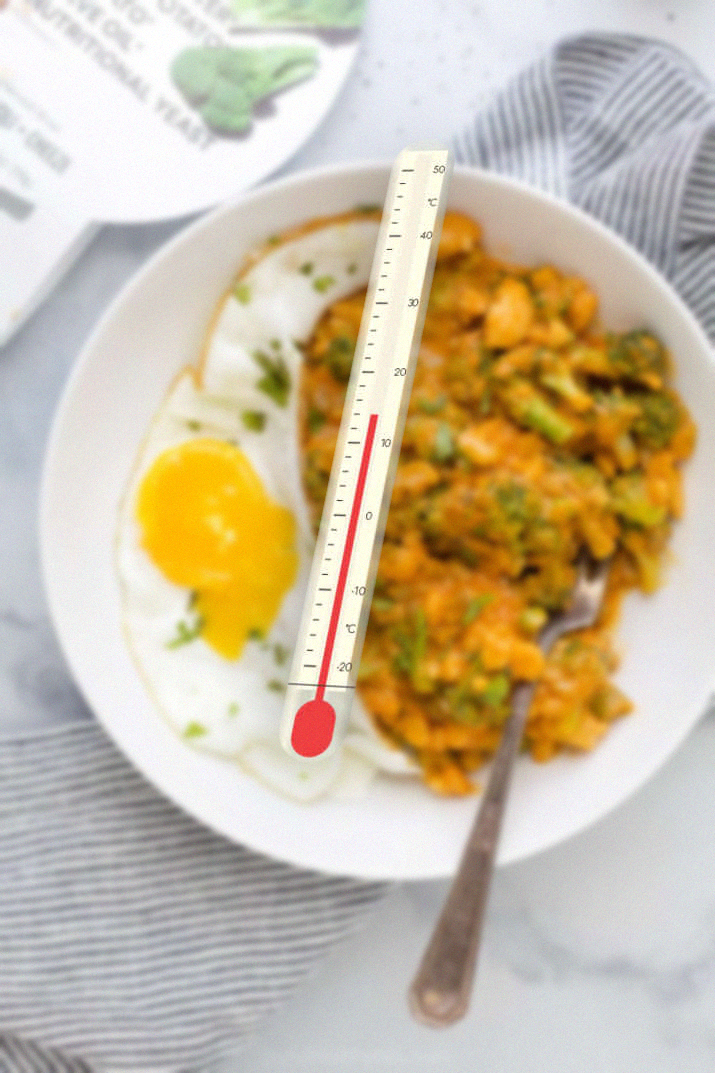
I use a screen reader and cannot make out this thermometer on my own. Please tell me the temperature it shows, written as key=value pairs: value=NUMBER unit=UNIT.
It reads value=14 unit=°C
